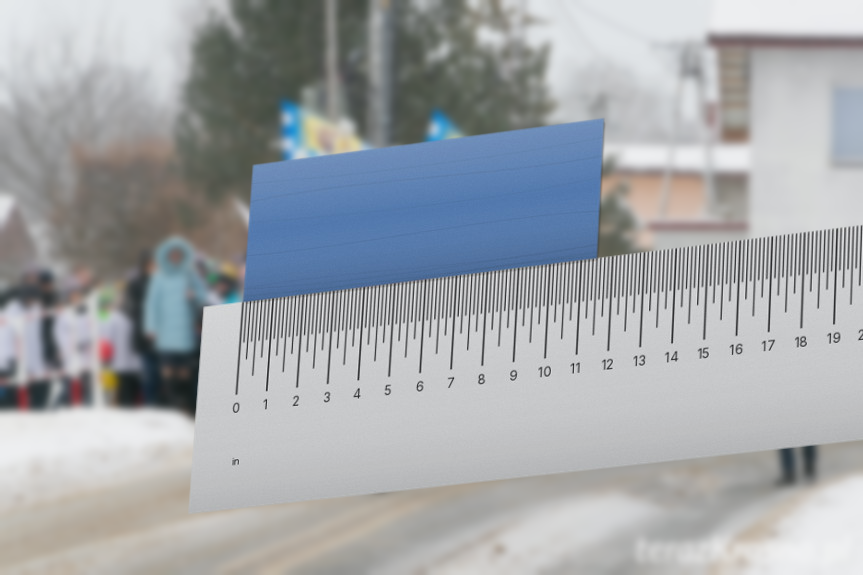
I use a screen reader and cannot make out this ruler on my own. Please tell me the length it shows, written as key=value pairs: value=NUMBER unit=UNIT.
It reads value=11.5 unit=in
